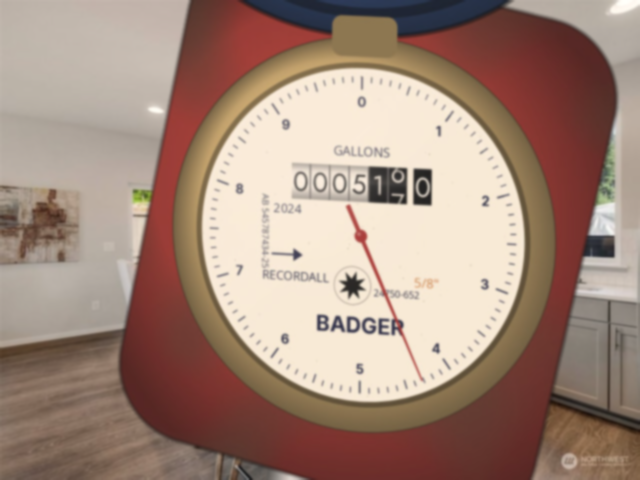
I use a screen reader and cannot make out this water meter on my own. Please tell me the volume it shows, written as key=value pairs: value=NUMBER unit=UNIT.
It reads value=5164.3 unit=gal
